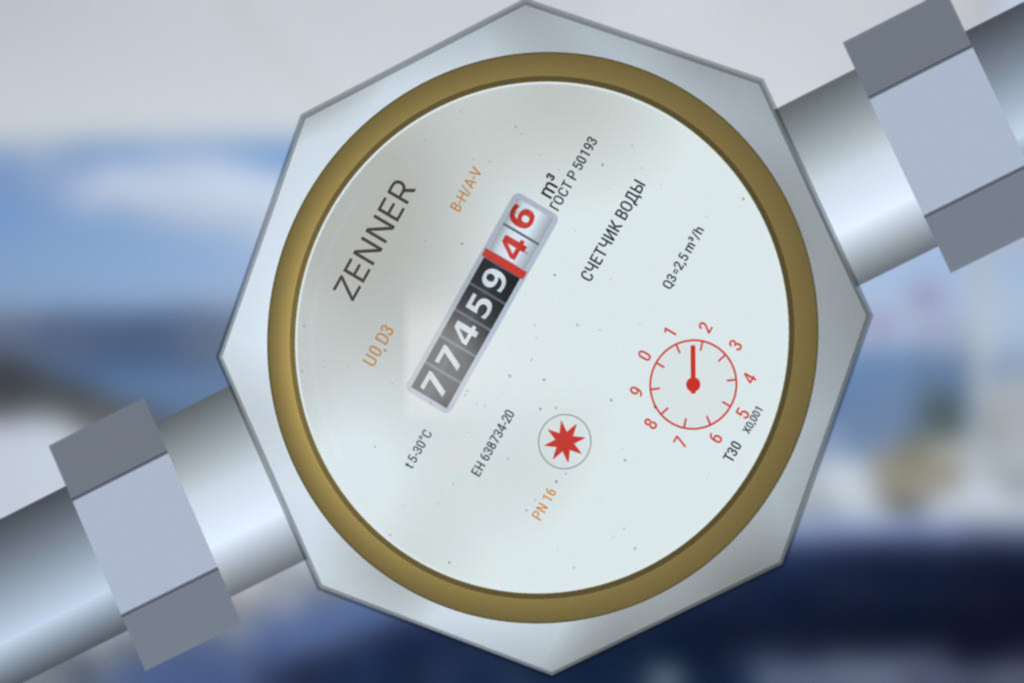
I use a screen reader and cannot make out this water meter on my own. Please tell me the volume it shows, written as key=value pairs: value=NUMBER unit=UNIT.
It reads value=77459.461 unit=m³
